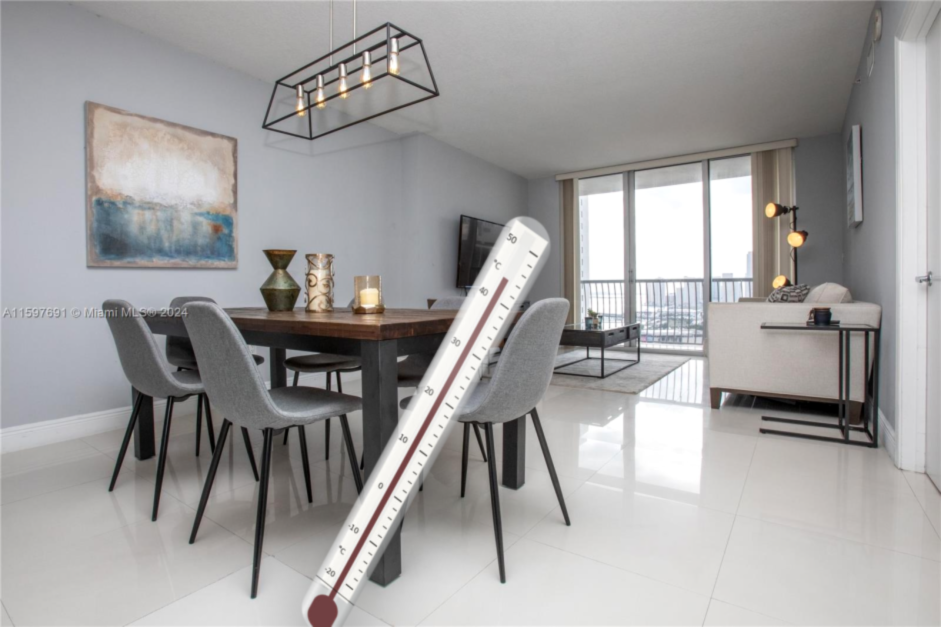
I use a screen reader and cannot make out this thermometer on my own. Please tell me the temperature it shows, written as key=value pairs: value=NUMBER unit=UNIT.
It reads value=44 unit=°C
